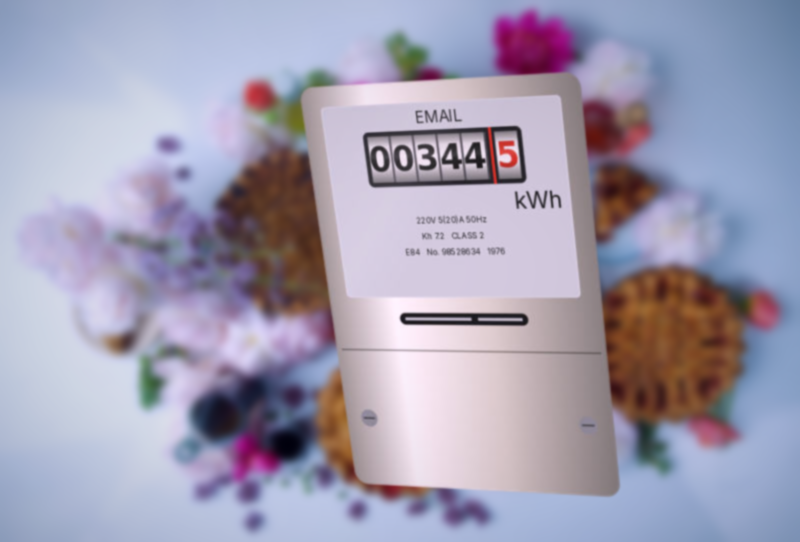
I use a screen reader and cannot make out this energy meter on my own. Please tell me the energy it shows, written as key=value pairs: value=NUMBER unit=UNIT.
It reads value=344.5 unit=kWh
